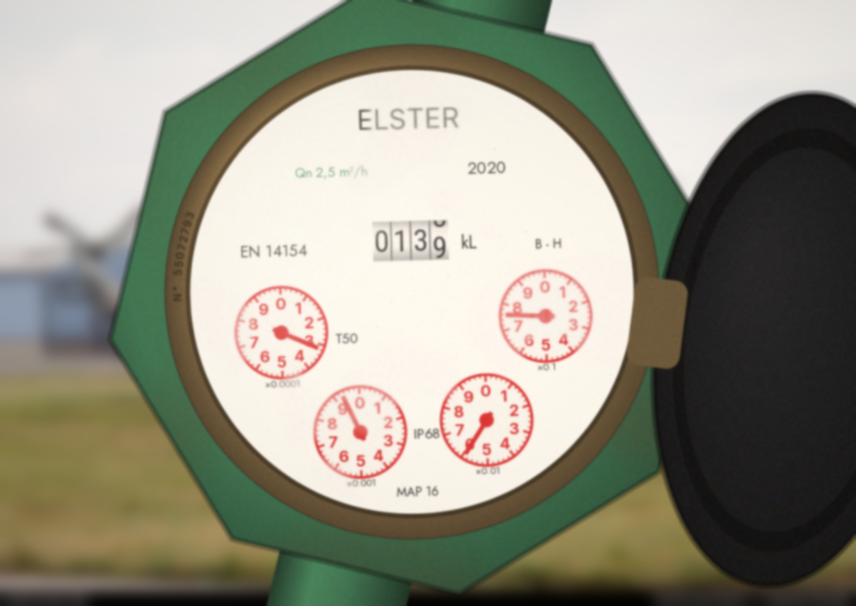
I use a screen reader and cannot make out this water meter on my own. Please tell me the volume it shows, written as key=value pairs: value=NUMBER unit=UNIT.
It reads value=138.7593 unit=kL
